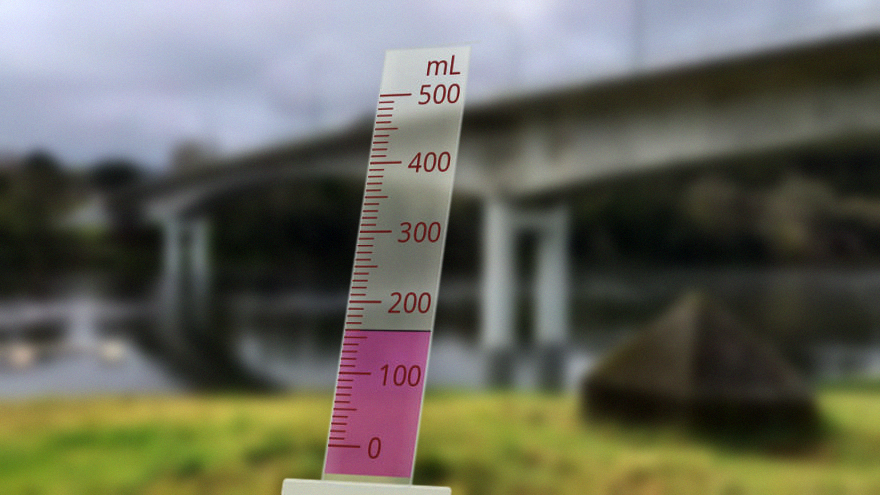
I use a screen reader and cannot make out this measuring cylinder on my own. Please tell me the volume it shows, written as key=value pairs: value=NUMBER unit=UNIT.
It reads value=160 unit=mL
